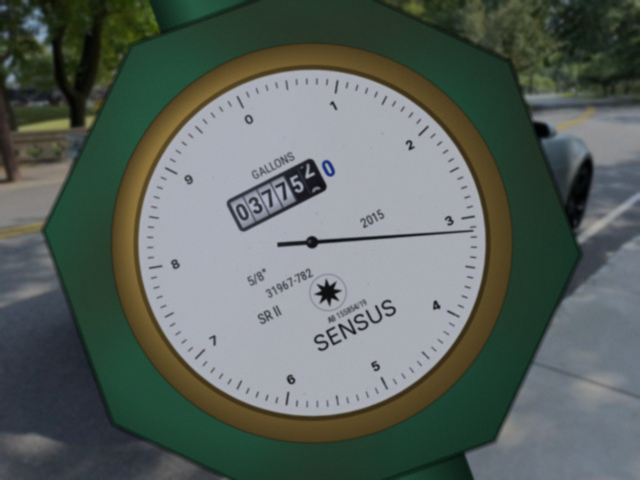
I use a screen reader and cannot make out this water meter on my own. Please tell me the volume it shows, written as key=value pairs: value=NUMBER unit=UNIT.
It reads value=377523.1 unit=gal
